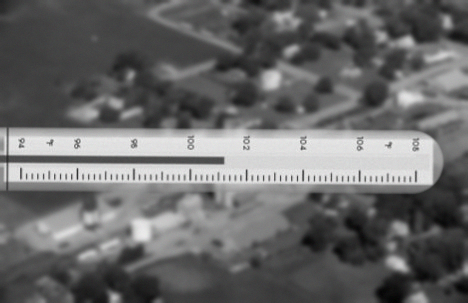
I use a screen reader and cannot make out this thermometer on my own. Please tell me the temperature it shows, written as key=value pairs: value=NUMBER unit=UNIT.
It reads value=101.2 unit=°F
